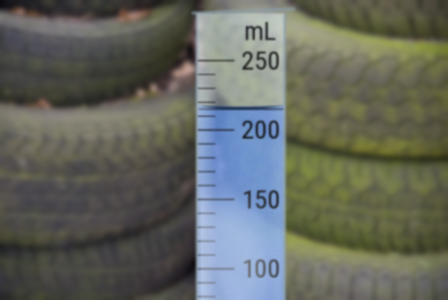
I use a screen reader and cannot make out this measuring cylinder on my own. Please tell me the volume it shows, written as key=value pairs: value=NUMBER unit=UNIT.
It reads value=215 unit=mL
